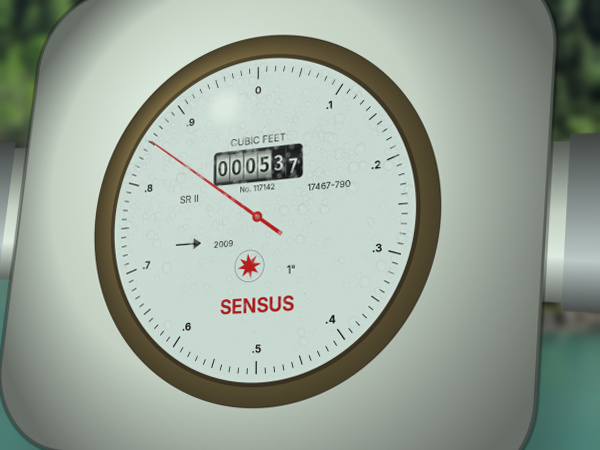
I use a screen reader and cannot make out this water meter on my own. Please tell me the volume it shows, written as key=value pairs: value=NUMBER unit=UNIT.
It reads value=536.85 unit=ft³
